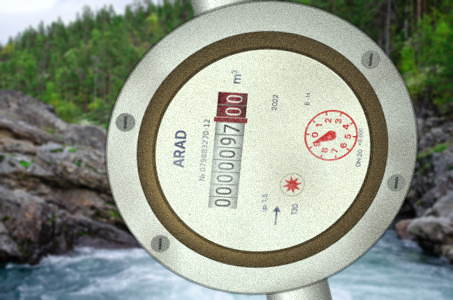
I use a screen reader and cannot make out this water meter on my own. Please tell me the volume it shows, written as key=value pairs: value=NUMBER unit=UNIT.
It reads value=96.999 unit=m³
